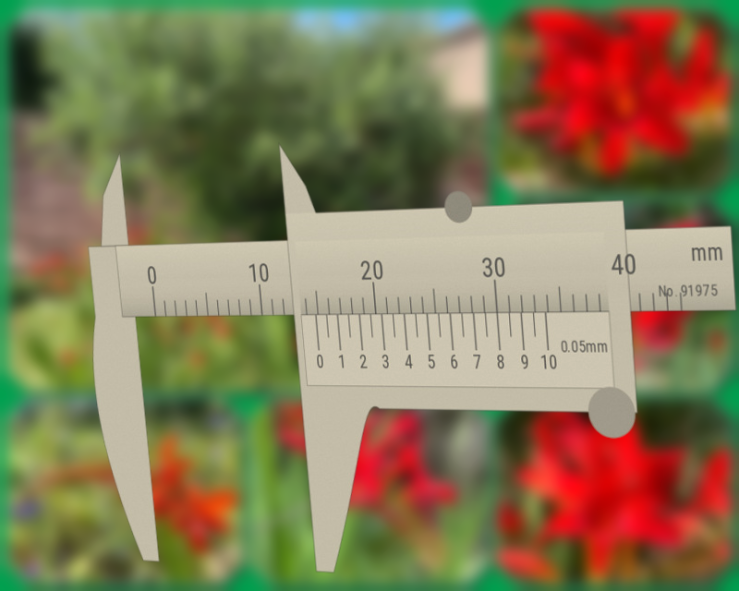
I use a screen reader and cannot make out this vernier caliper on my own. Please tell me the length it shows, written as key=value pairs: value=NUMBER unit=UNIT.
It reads value=14.8 unit=mm
